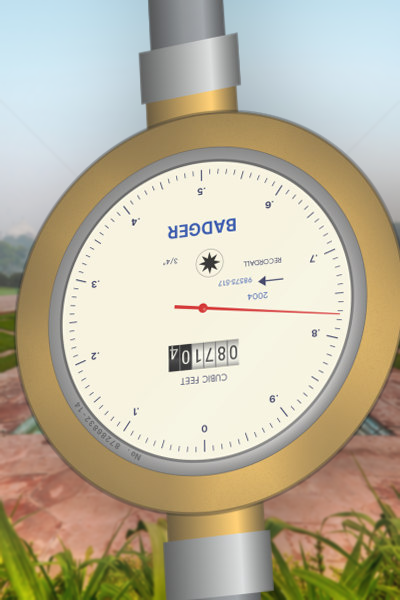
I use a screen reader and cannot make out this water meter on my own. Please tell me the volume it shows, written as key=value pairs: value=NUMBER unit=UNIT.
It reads value=87103.77 unit=ft³
